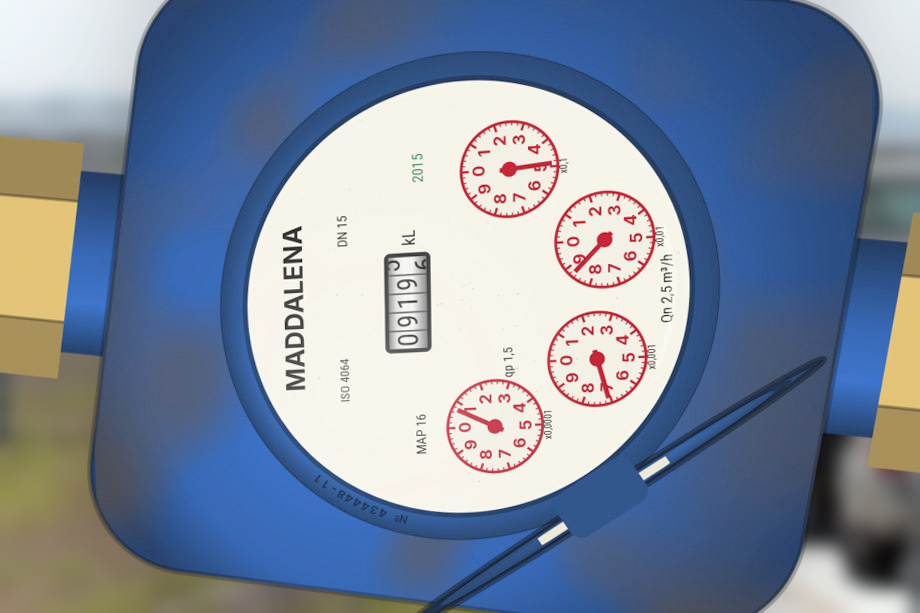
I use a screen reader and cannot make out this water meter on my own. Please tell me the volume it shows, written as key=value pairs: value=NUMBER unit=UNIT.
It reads value=9195.4870 unit=kL
